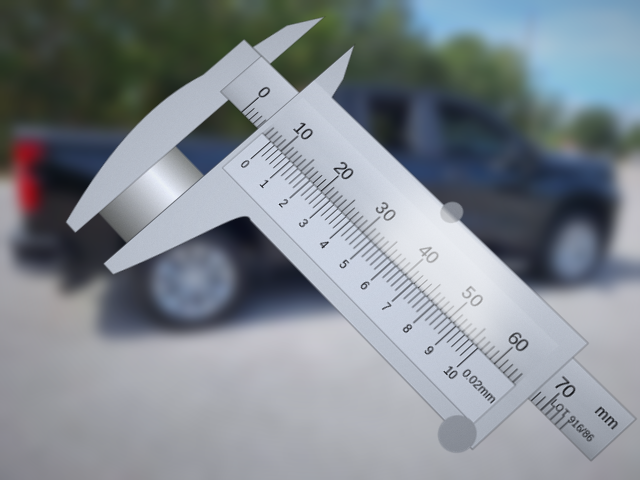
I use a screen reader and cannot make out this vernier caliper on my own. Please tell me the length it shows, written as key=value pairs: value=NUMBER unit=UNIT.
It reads value=7.5 unit=mm
